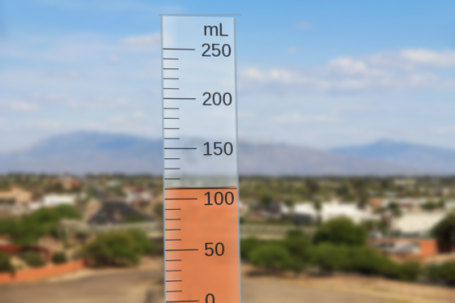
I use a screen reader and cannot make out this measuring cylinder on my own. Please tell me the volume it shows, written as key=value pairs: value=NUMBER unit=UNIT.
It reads value=110 unit=mL
